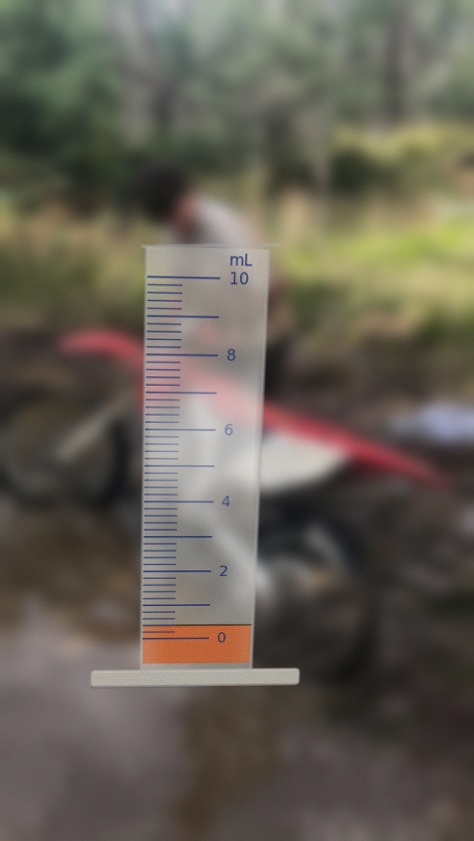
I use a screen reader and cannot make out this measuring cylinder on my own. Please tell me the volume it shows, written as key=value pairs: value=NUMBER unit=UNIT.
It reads value=0.4 unit=mL
